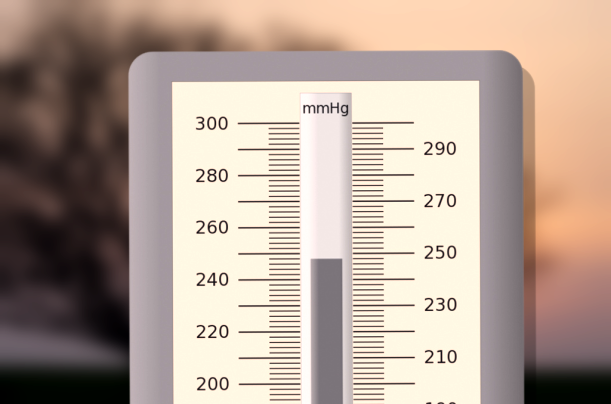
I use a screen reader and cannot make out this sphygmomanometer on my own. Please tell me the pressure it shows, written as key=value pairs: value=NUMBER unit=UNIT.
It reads value=248 unit=mmHg
